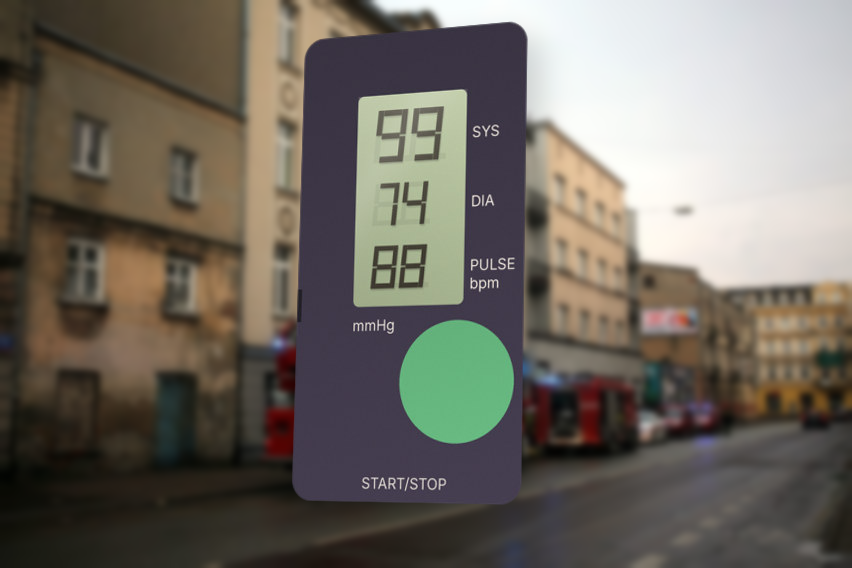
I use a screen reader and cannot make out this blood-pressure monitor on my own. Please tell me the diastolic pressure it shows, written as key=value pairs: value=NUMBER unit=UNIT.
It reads value=74 unit=mmHg
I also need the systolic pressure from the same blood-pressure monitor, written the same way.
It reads value=99 unit=mmHg
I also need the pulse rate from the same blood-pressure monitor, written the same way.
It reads value=88 unit=bpm
